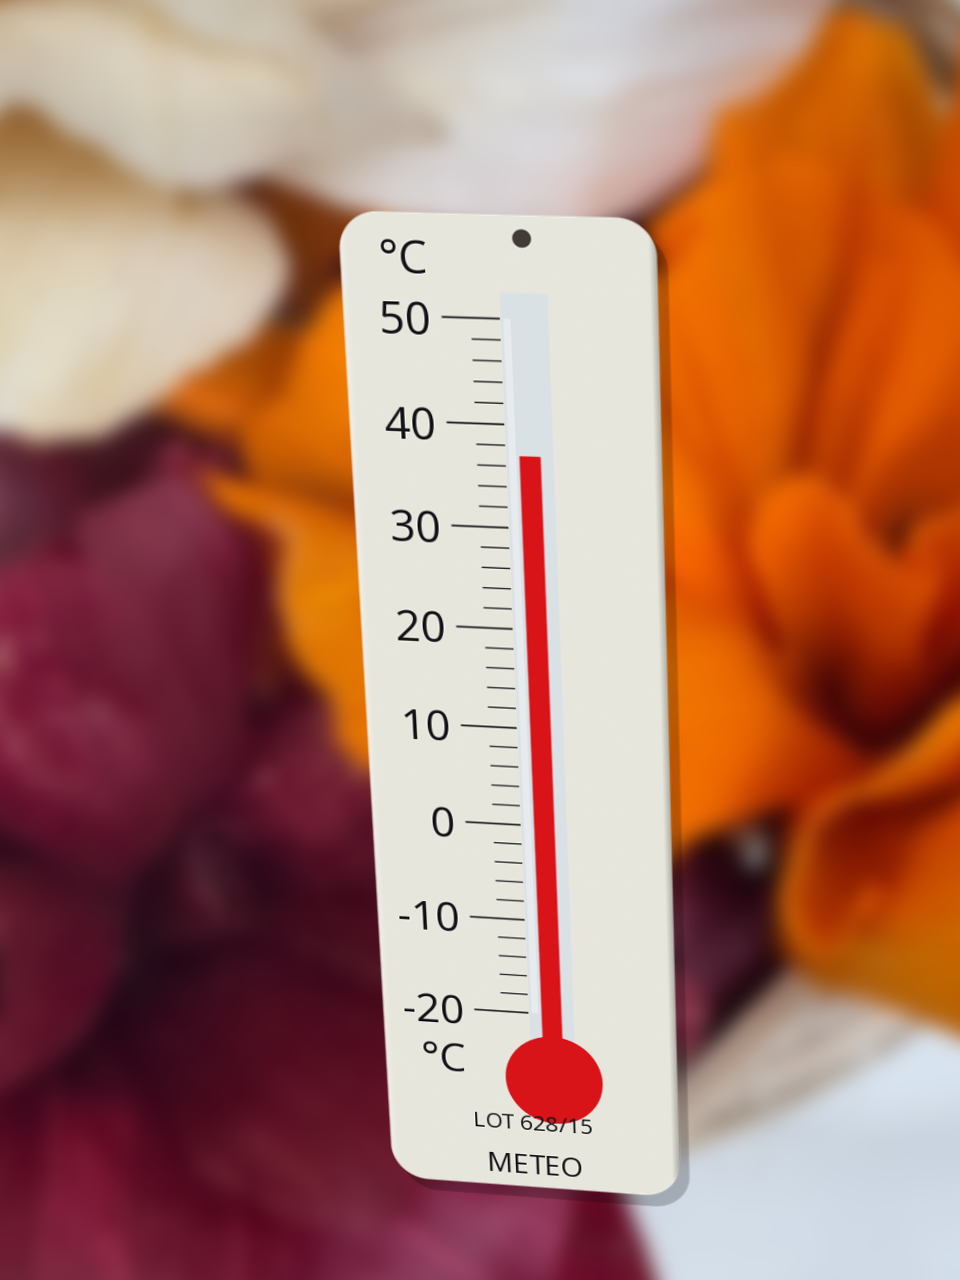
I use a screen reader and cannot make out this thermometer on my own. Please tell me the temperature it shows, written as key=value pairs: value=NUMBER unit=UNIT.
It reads value=37 unit=°C
